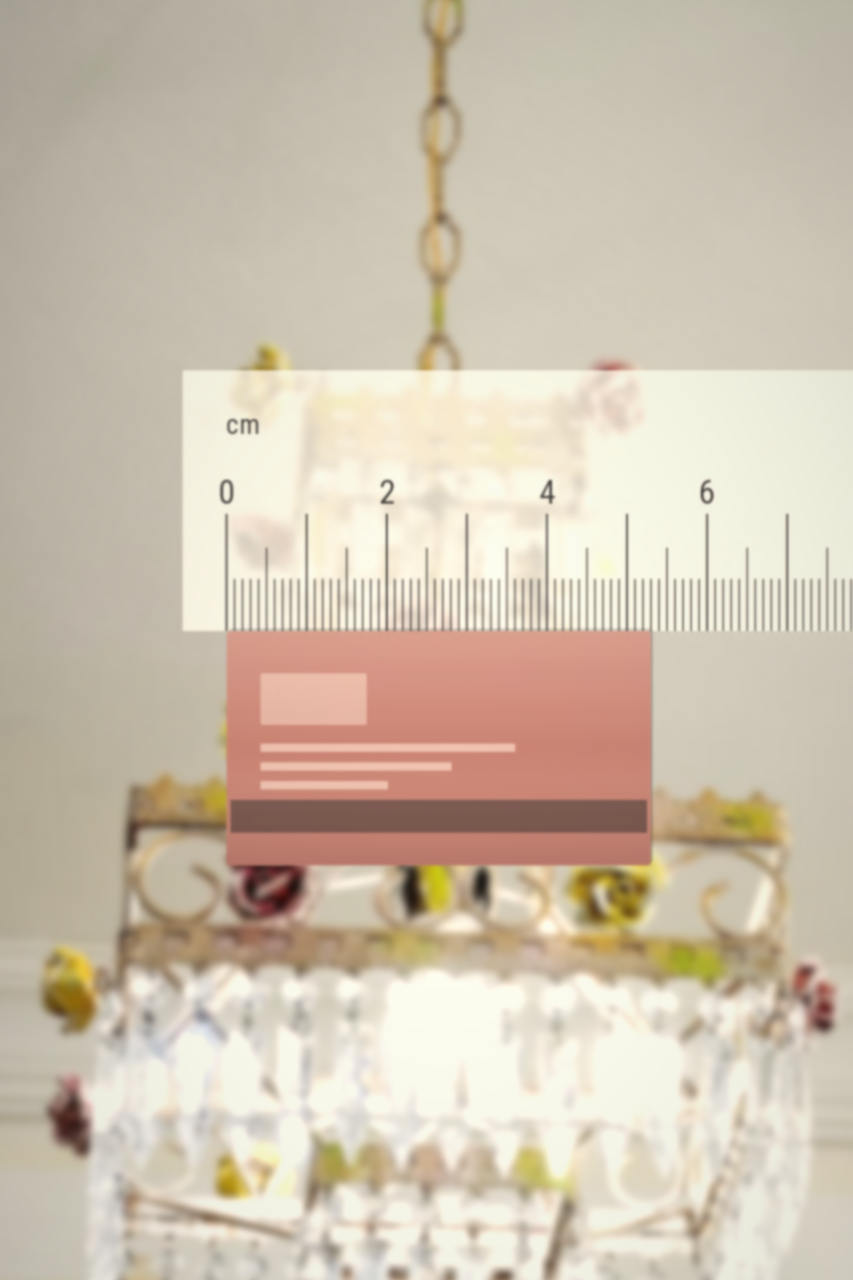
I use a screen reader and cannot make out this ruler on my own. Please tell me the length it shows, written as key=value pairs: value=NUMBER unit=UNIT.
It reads value=5.3 unit=cm
